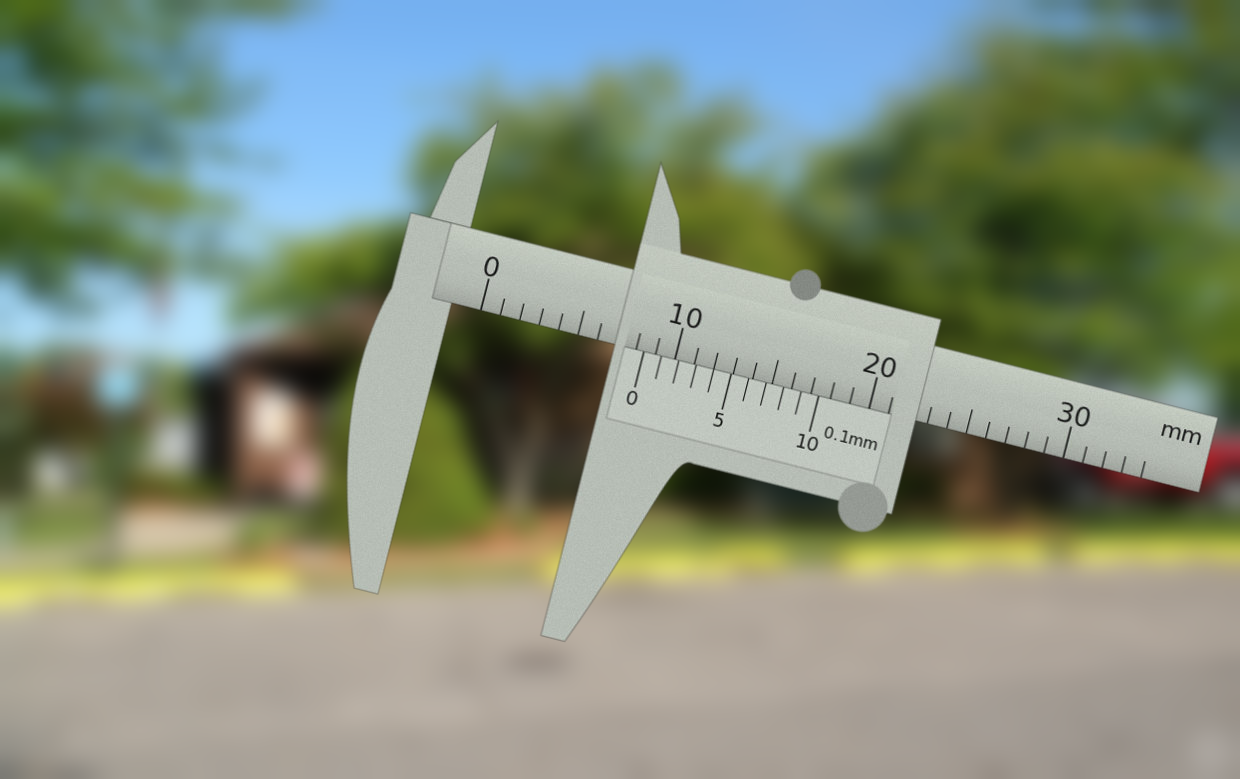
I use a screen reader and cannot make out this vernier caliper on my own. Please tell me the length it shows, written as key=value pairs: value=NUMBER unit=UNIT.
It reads value=8.4 unit=mm
